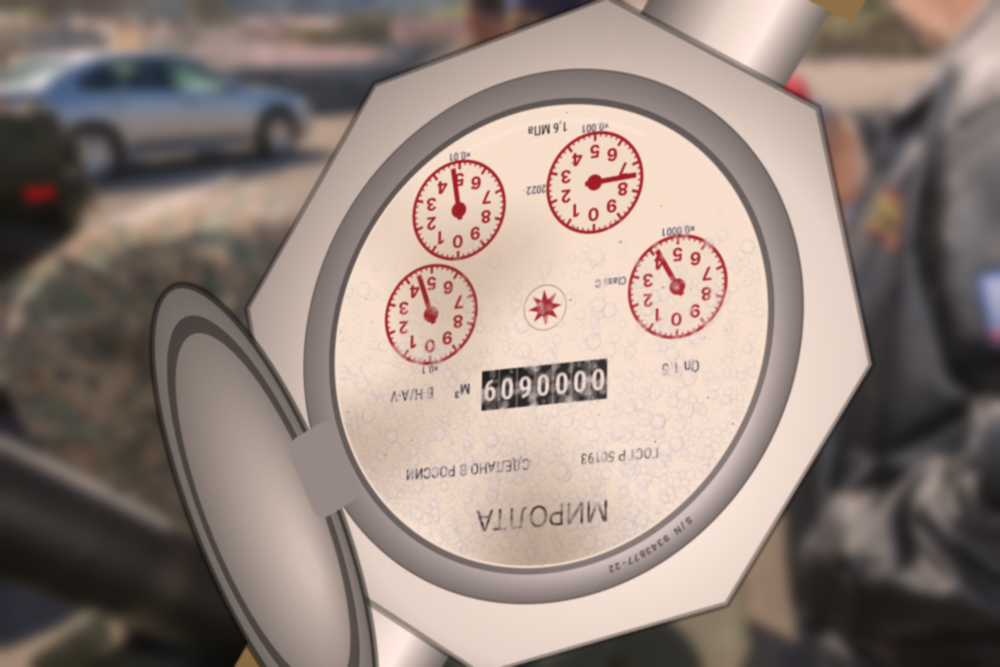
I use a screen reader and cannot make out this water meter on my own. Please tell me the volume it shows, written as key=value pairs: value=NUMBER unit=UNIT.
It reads value=609.4474 unit=m³
